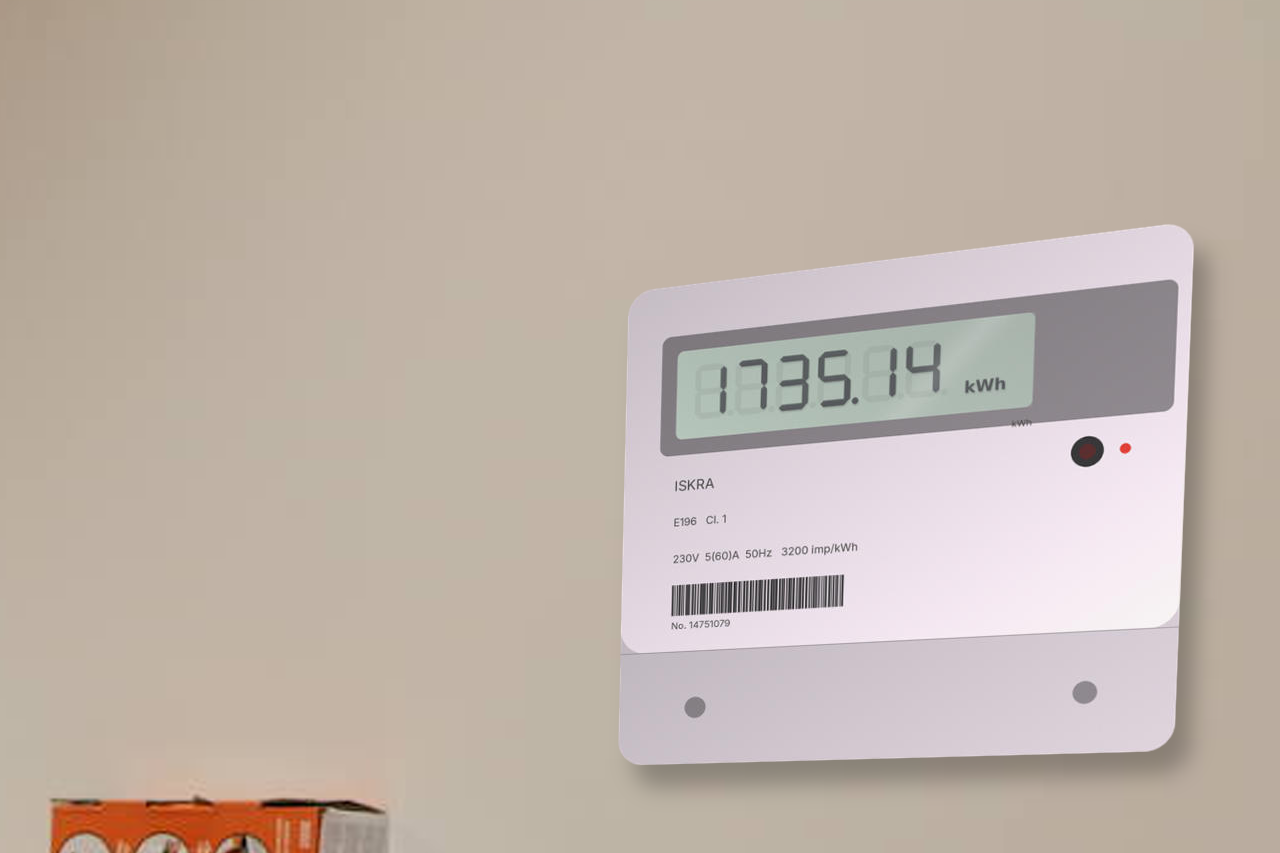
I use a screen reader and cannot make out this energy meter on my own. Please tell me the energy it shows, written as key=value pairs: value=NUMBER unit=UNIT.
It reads value=1735.14 unit=kWh
